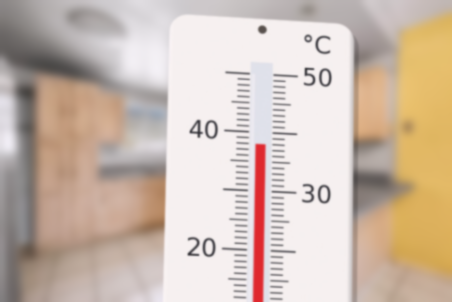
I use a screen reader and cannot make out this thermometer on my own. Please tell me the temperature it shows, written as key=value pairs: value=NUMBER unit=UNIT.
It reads value=38 unit=°C
